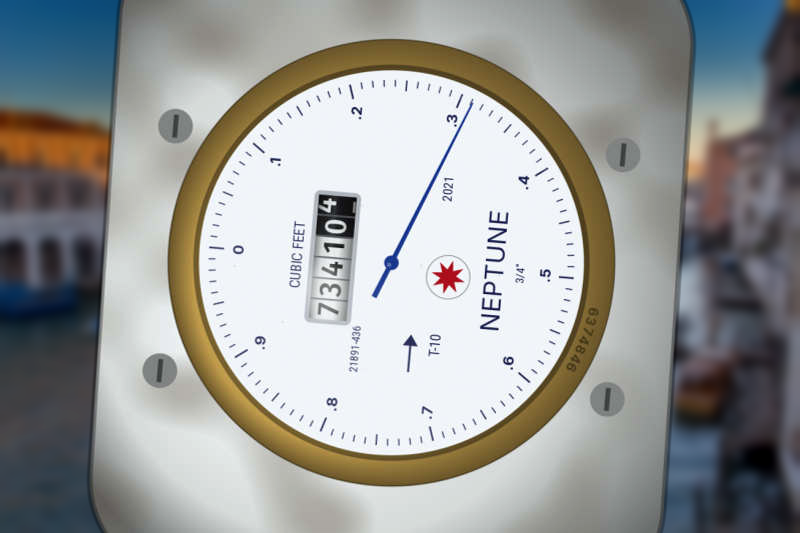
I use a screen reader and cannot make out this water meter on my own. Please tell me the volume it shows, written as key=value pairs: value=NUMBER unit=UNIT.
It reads value=734104.31 unit=ft³
